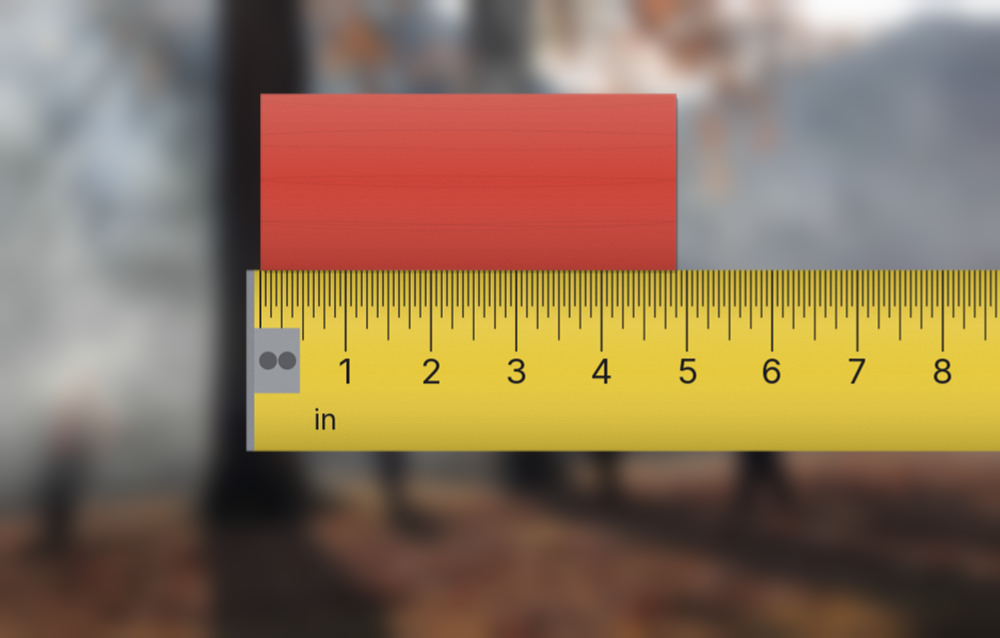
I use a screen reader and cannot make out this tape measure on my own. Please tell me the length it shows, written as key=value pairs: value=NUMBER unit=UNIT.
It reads value=4.875 unit=in
